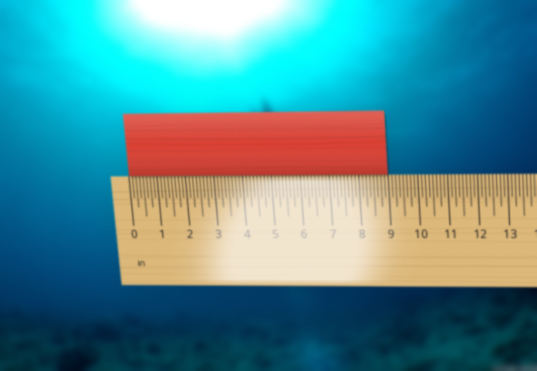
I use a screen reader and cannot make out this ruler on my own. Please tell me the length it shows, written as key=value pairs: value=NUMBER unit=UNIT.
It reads value=9 unit=in
